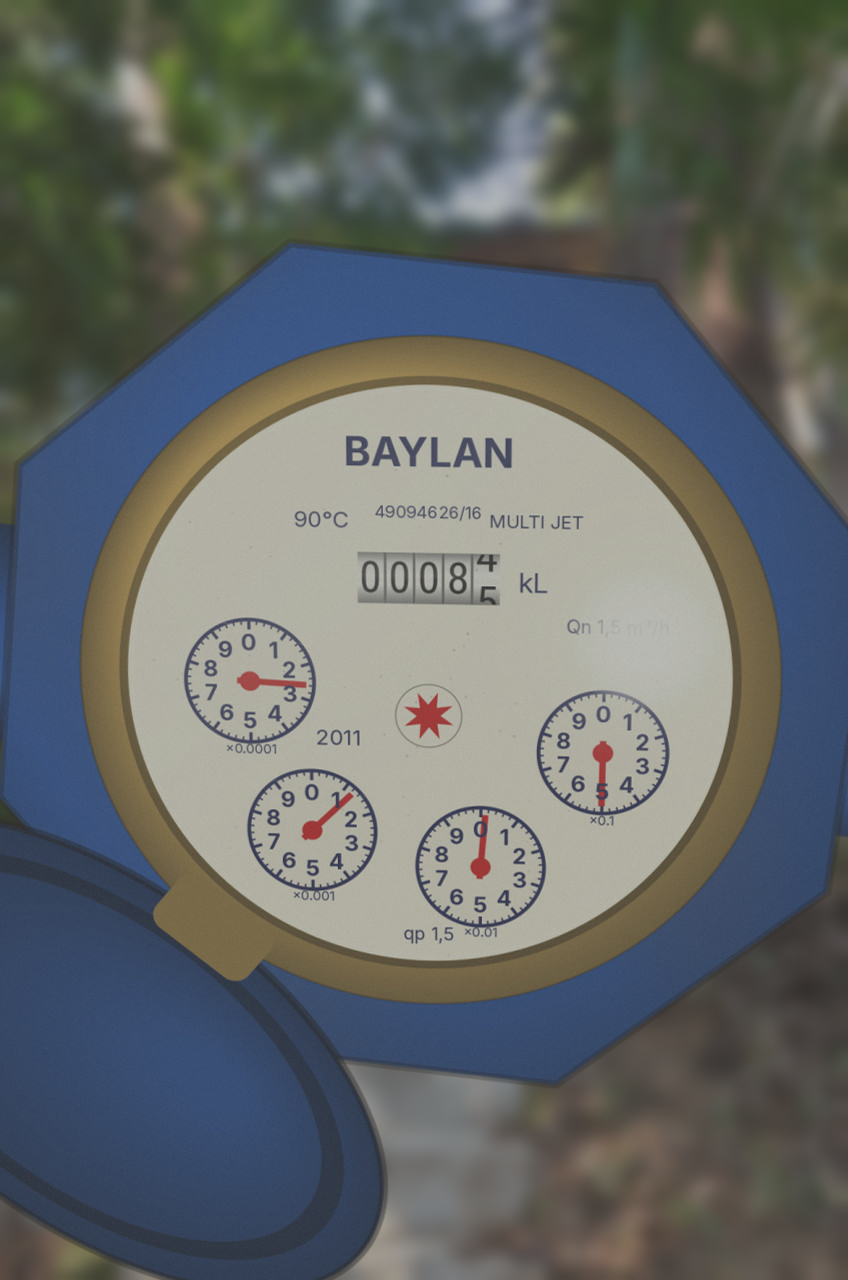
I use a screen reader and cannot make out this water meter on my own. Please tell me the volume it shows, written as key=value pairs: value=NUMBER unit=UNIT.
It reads value=84.5012 unit=kL
